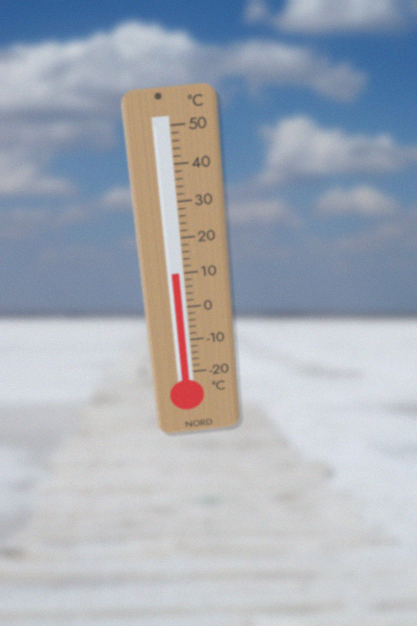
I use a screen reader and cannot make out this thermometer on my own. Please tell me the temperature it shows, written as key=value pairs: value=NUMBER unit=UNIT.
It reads value=10 unit=°C
